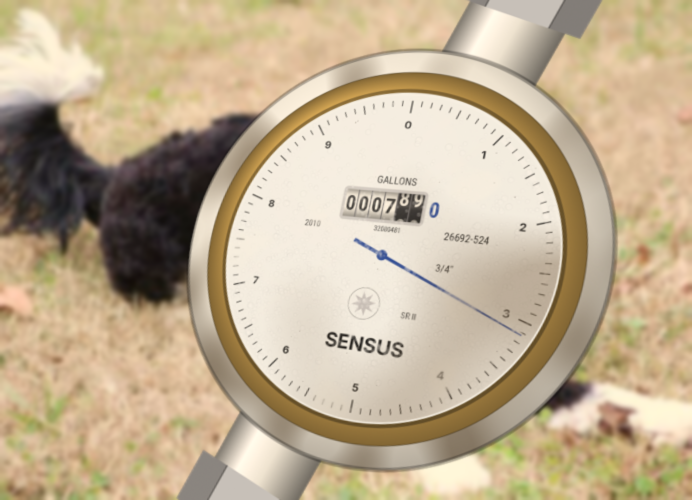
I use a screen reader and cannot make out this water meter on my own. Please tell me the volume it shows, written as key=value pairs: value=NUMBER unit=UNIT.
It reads value=7893.1 unit=gal
